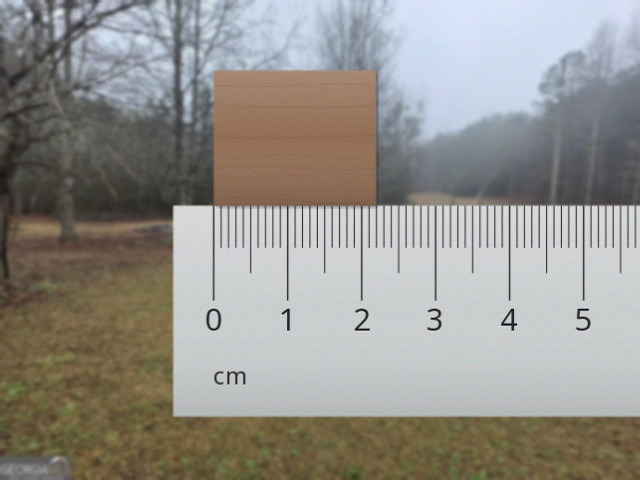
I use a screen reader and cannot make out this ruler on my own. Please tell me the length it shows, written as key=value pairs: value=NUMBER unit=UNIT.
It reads value=2.2 unit=cm
